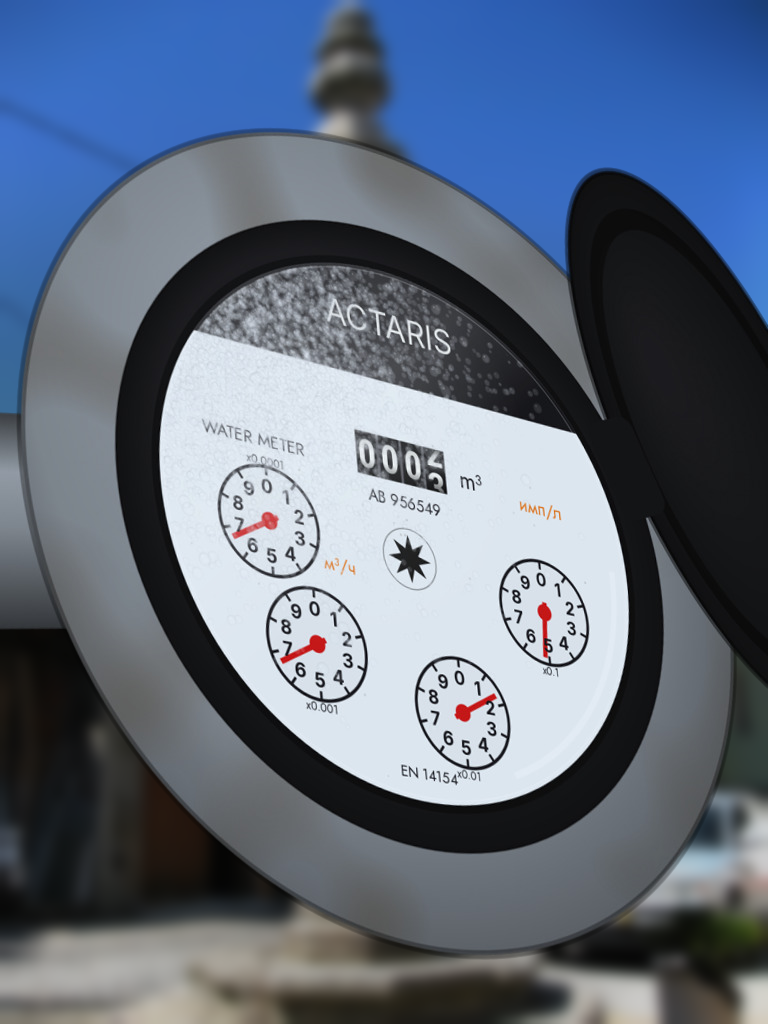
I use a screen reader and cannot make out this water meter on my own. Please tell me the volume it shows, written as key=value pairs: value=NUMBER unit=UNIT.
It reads value=2.5166 unit=m³
